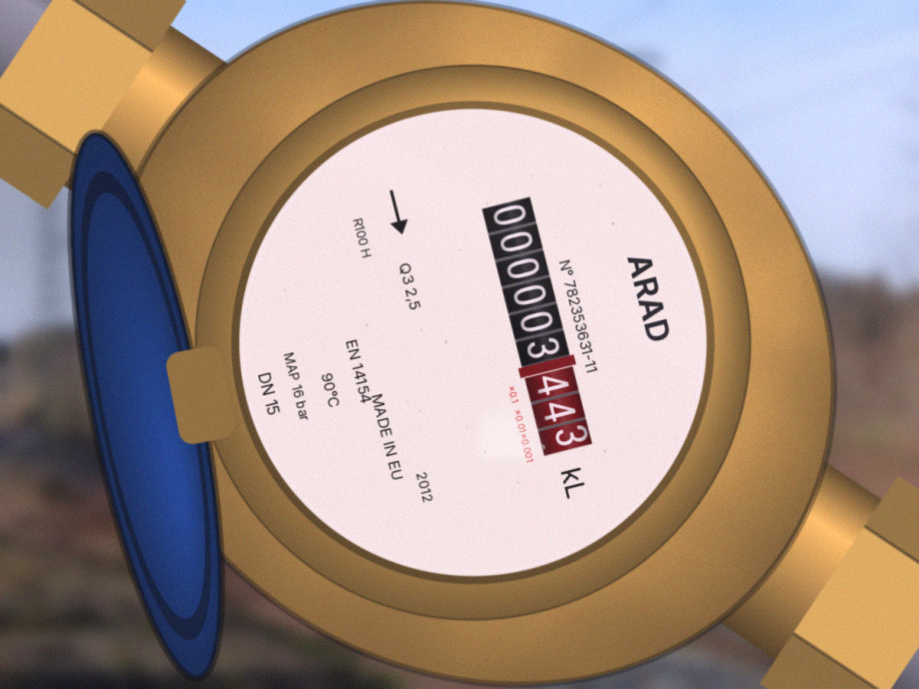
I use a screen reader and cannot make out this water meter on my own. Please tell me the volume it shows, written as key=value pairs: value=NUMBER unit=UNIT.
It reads value=3.443 unit=kL
